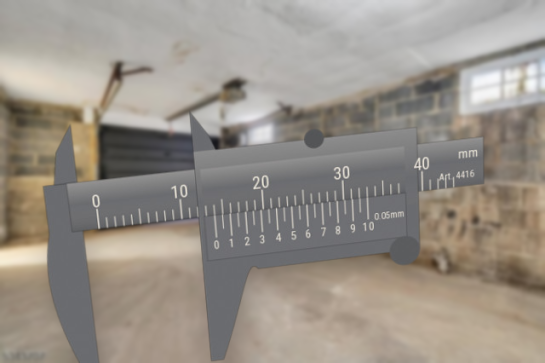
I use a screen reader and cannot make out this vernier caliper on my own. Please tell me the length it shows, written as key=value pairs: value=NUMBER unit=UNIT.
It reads value=14.0 unit=mm
